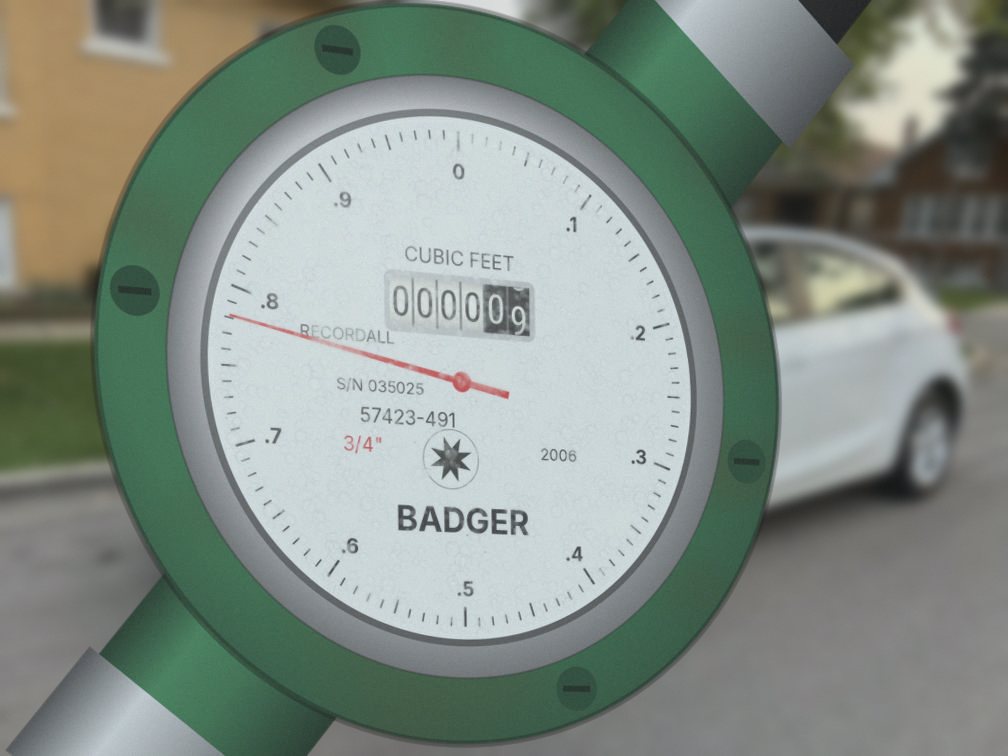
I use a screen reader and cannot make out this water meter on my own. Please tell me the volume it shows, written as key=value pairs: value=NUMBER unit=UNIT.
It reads value=8.78 unit=ft³
